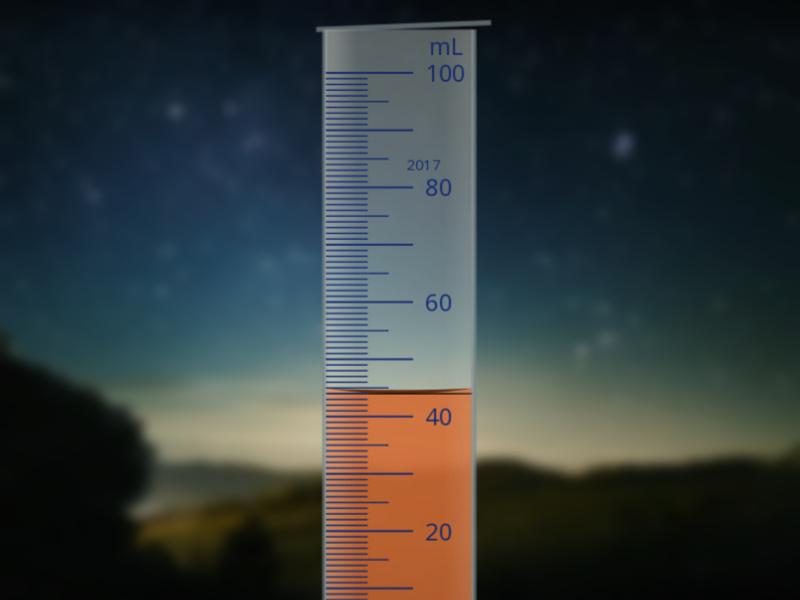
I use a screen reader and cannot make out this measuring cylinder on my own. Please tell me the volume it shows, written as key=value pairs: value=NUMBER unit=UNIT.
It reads value=44 unit=mL
